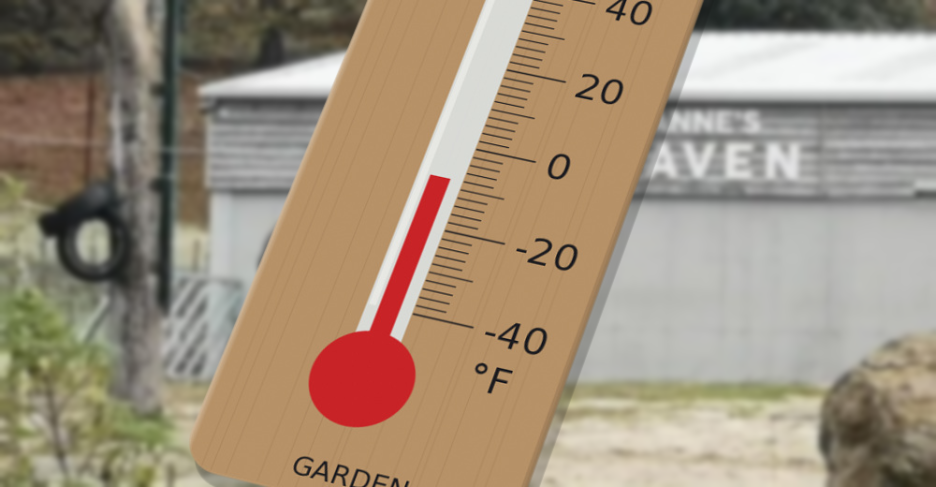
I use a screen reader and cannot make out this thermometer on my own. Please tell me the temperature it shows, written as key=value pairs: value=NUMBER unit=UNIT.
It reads value=-8 unit=°F
